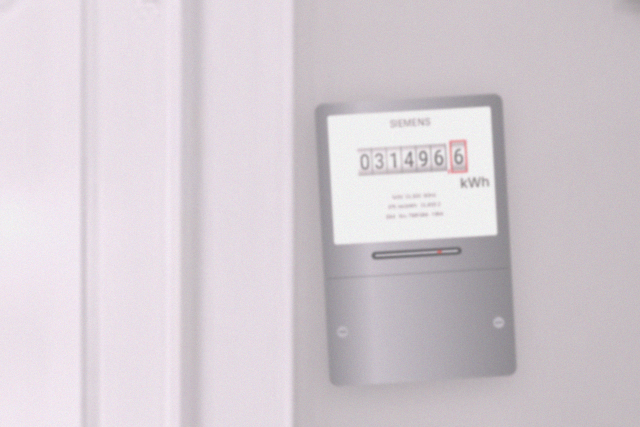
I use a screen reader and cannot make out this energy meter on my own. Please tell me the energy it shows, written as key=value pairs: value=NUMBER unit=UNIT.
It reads value=31496.6 unit=kWh
